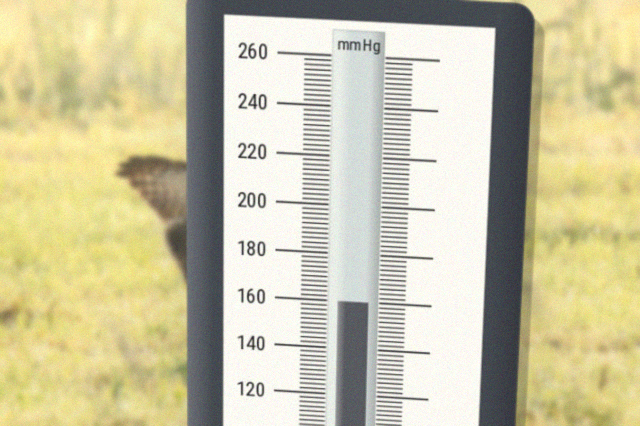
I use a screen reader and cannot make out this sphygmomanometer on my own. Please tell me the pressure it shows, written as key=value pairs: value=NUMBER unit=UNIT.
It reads value=160 unit=mmHg
